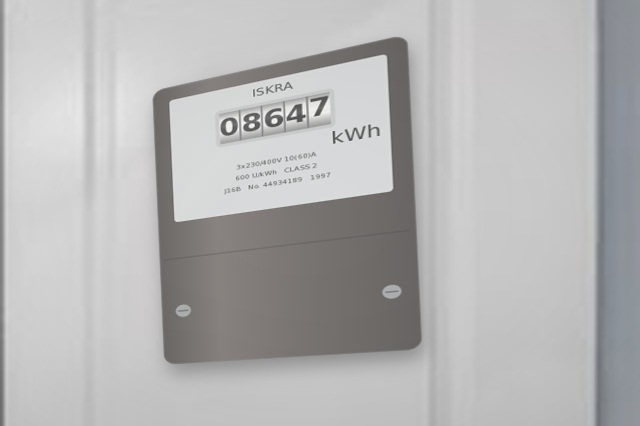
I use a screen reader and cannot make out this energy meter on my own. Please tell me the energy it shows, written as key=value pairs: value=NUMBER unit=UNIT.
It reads value=8647 unit=kWh
